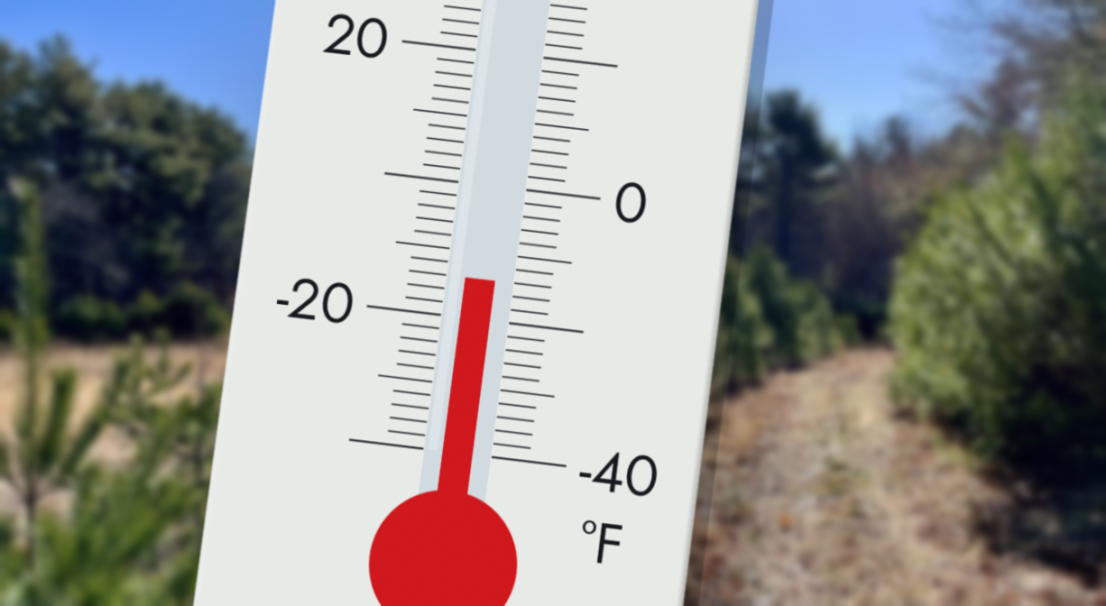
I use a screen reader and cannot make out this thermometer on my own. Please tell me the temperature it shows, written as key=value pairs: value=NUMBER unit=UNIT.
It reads value=-14 unit=°F
